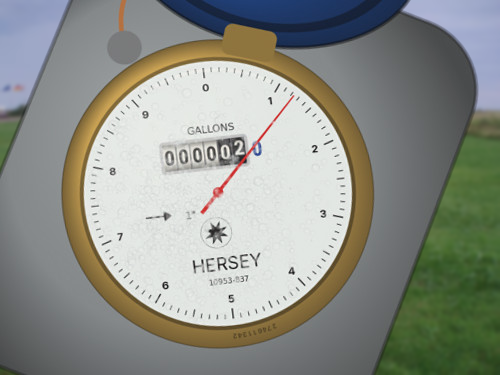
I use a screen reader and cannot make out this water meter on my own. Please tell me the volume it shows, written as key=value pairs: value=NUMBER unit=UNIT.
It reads value=21.2 unit=gal
